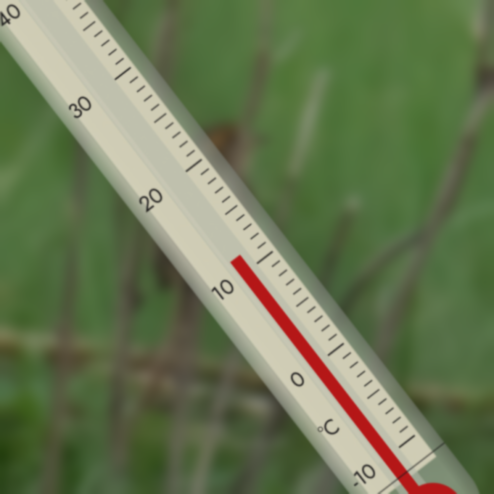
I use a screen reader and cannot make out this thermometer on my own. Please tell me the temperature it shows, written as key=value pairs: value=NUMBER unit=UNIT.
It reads value=11.5 unit=°C
